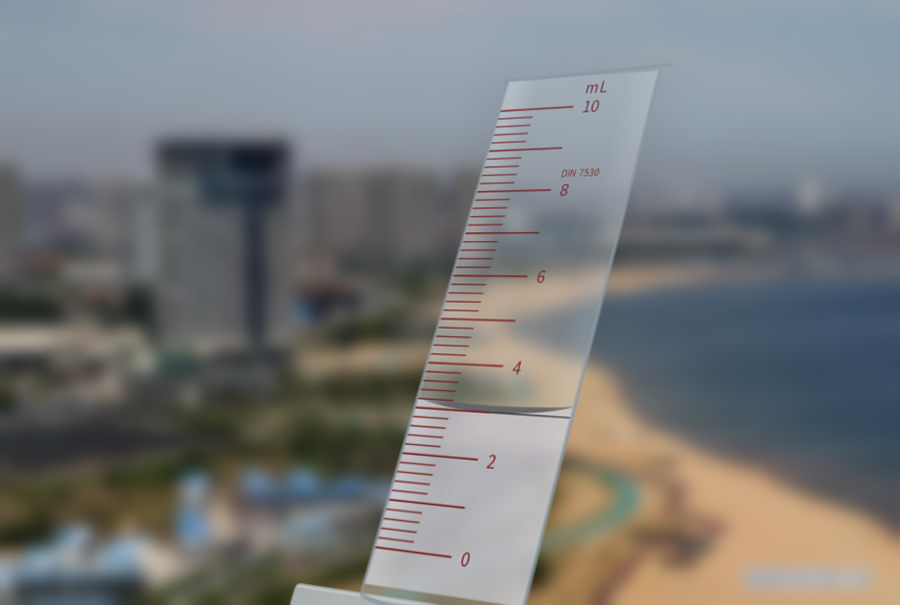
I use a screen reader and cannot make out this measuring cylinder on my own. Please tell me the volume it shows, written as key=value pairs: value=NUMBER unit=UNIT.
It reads value=3 unit=mL
